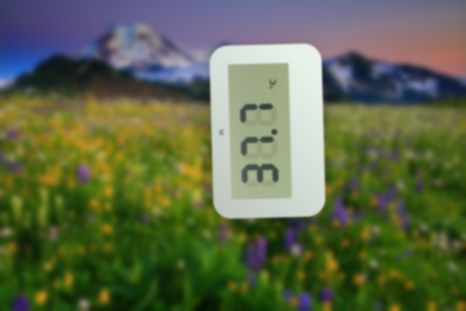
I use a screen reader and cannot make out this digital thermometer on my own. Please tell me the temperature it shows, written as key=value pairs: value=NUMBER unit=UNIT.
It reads value=37.7 unit=°C
